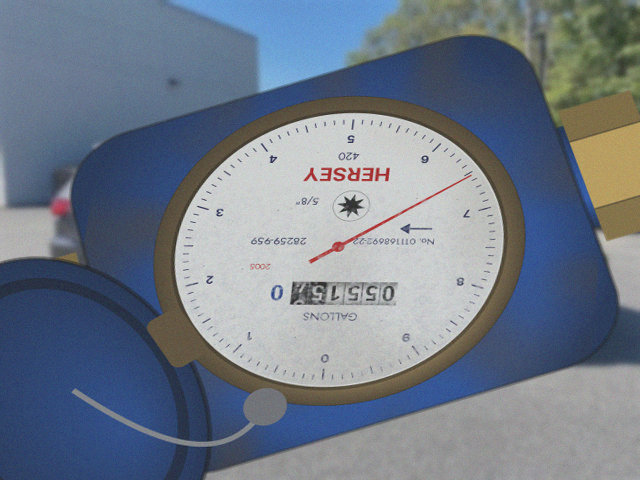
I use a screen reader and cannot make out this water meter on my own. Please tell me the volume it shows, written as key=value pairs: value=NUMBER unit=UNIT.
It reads value=551536.5 unit=gal
